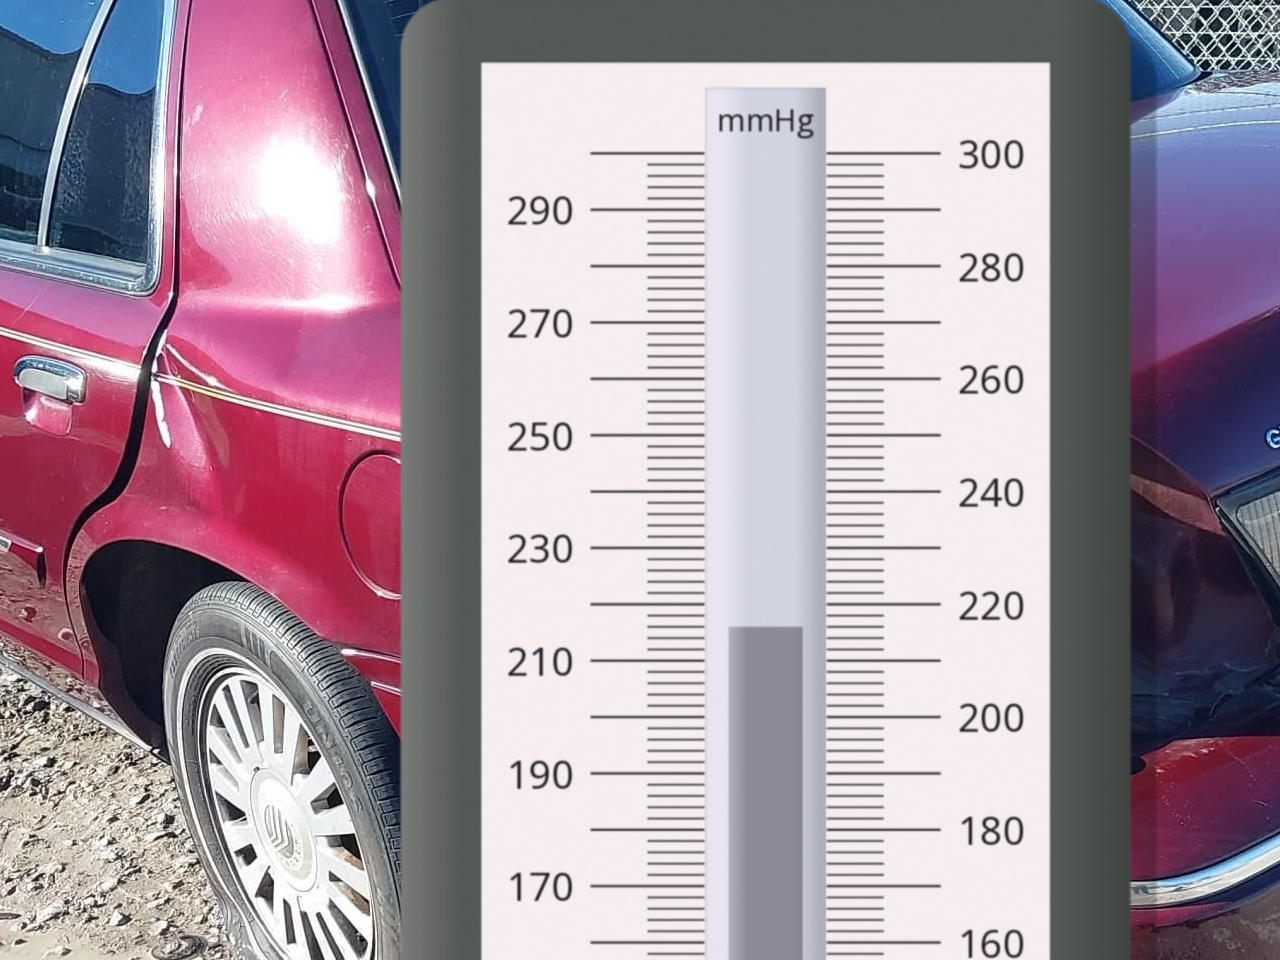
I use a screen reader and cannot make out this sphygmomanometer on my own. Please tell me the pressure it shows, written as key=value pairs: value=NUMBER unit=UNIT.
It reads value=216 unit=mmHg
